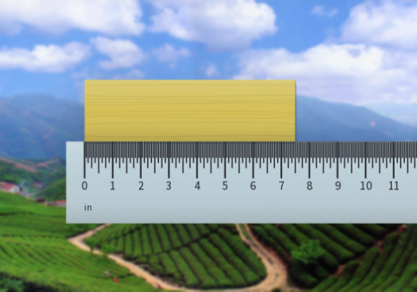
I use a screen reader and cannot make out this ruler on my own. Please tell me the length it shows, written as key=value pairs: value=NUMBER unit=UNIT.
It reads value=7.5 unit=in
